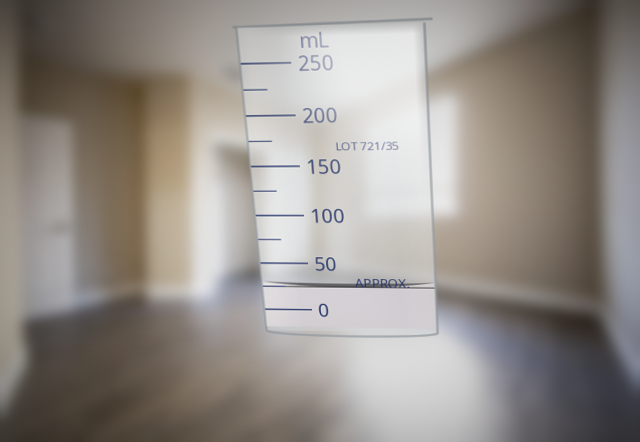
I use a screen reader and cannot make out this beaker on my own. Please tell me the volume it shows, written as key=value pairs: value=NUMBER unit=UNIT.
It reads value=25 unit=mL
